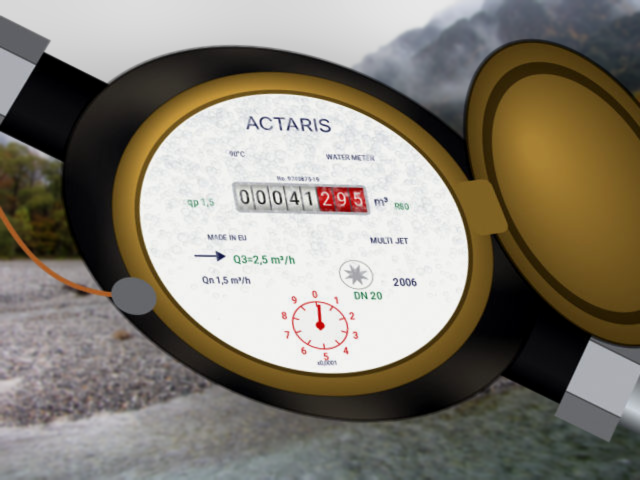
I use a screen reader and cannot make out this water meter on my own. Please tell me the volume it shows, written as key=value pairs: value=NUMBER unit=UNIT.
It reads value=41.2950 unit=m³
